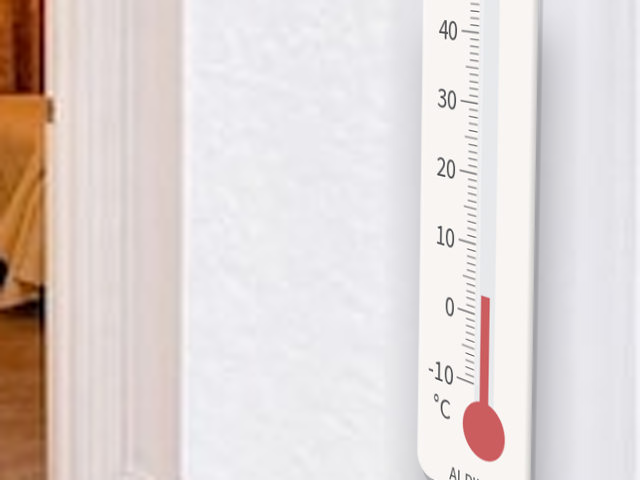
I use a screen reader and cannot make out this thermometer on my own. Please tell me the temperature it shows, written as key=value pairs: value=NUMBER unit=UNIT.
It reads value=3 unit=°C
